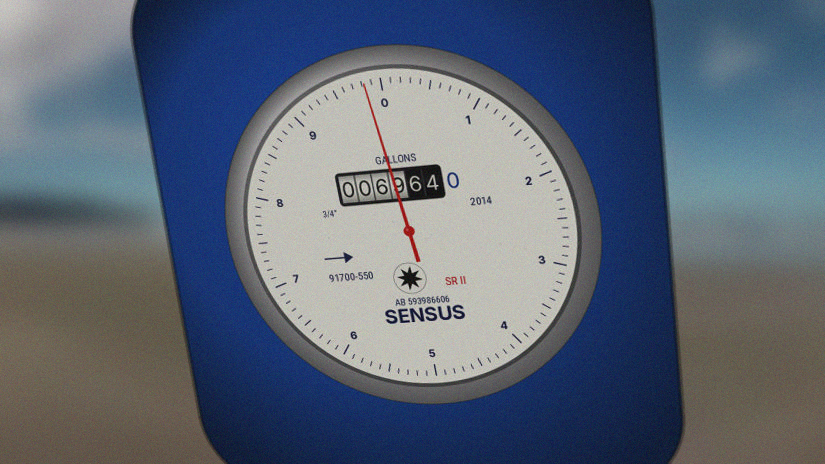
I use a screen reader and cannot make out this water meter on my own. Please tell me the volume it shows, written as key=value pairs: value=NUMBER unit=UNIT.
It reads value=69639.8 unit=gal
